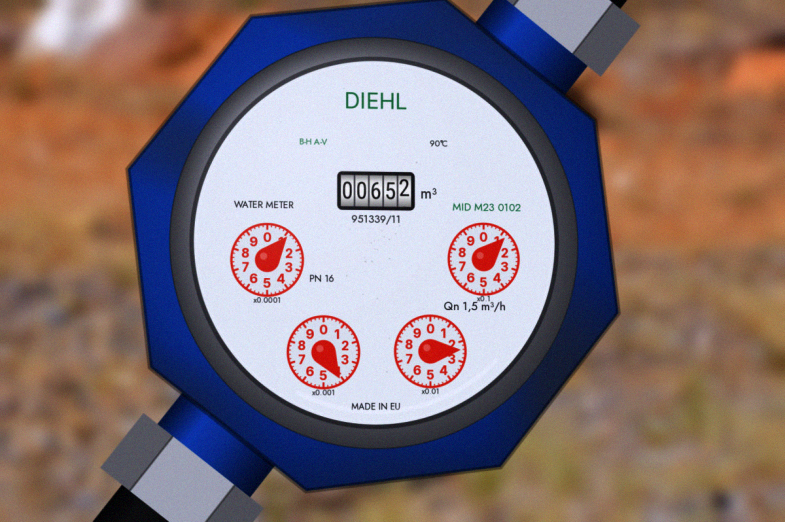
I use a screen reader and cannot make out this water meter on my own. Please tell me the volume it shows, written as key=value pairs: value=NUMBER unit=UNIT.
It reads value=652.1241 unit=m³
